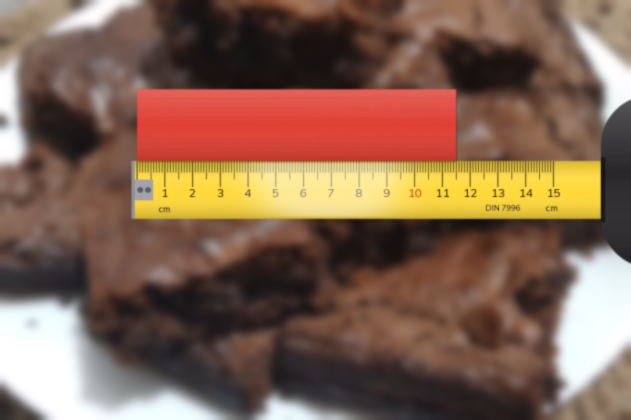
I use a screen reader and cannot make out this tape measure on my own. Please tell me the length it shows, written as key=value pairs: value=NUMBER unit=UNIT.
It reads value=11.5 unit=cm
